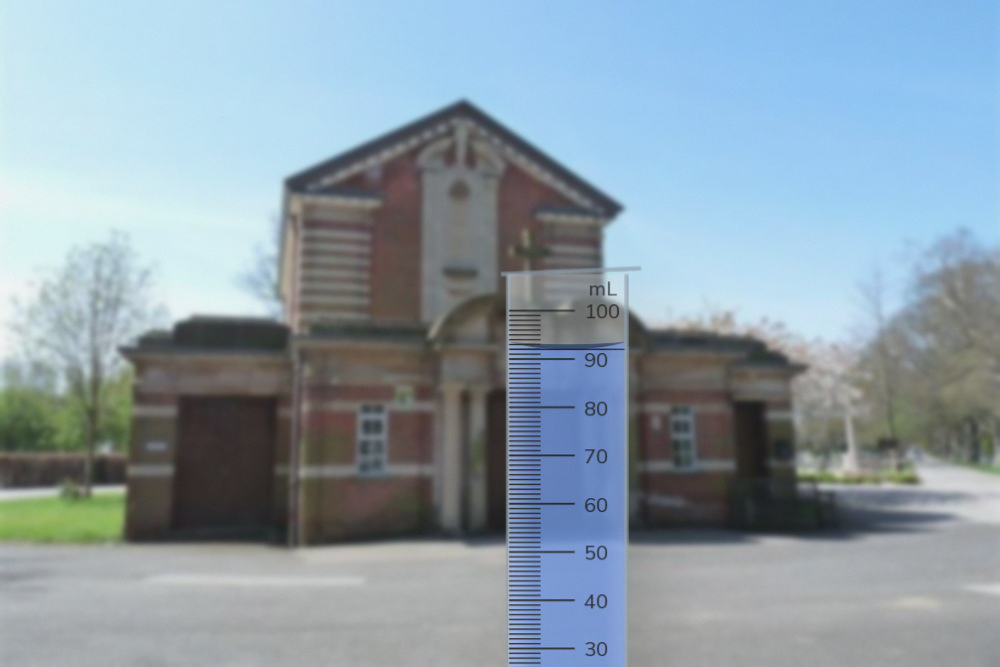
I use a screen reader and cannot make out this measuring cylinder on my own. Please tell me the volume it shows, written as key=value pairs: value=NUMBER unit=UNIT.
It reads value=92 unit=mL
